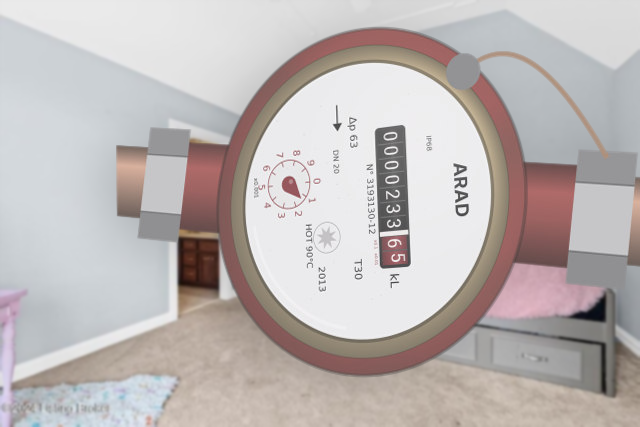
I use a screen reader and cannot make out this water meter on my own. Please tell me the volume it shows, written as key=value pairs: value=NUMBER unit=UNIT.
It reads value=233.651 unit=kL
